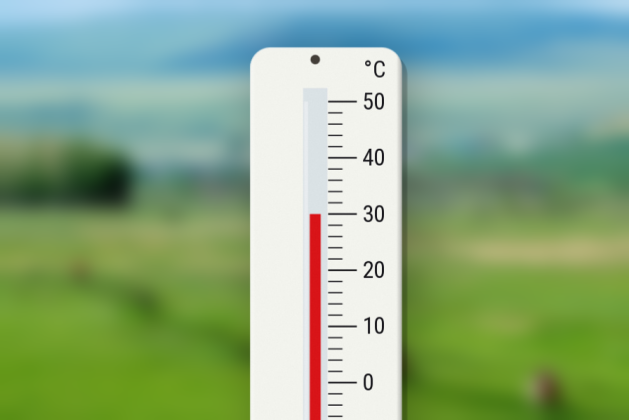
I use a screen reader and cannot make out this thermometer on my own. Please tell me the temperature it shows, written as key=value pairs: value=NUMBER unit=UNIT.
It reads value=30 unit=°C
